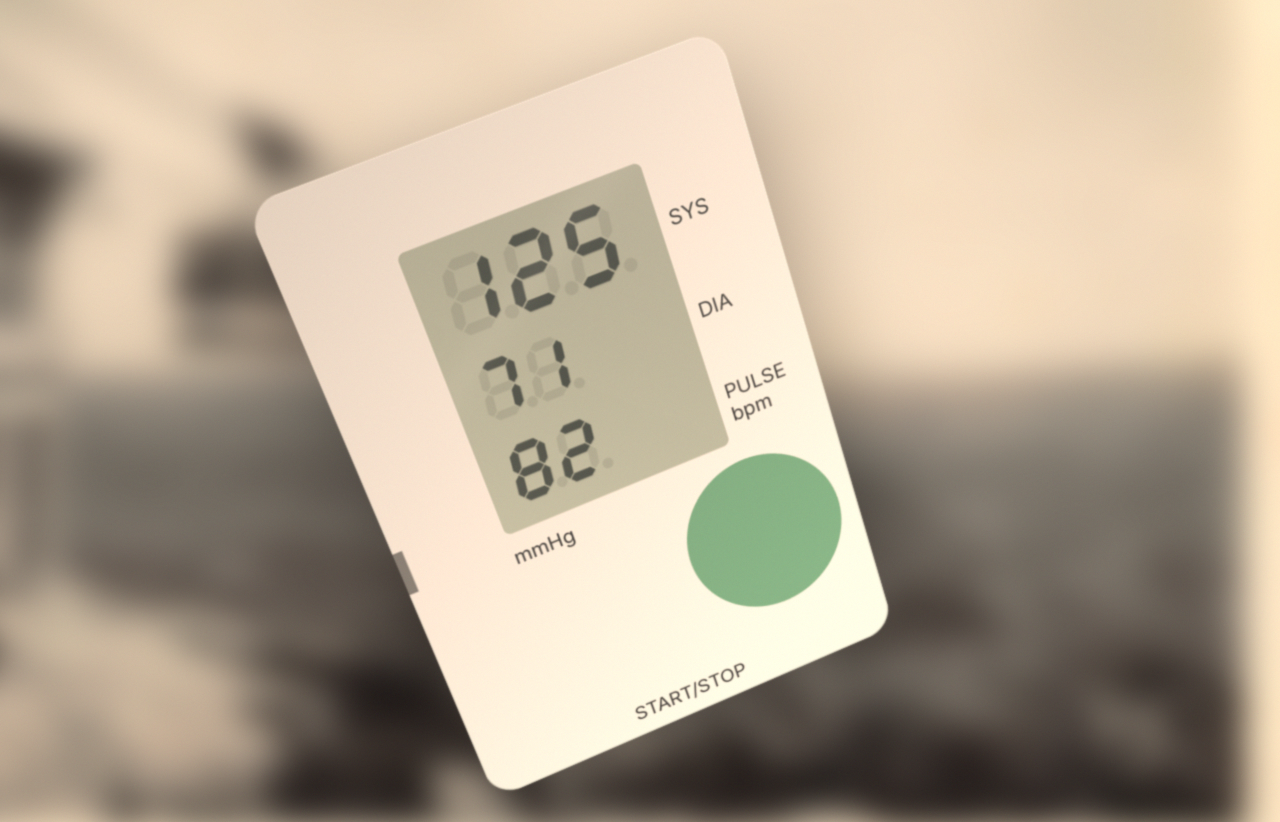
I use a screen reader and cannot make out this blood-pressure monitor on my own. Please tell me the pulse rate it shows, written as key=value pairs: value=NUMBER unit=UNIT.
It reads value=82 unit=bpm
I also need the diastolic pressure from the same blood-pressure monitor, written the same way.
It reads value=71 unit=mmHg
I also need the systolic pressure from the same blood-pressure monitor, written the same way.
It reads value=125 unit=mmHg
